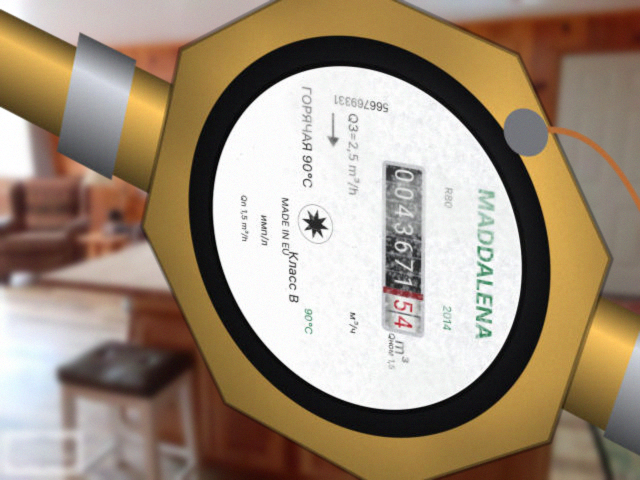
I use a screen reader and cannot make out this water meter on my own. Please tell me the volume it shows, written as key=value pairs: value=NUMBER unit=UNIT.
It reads value=43671.54 unit=m³
